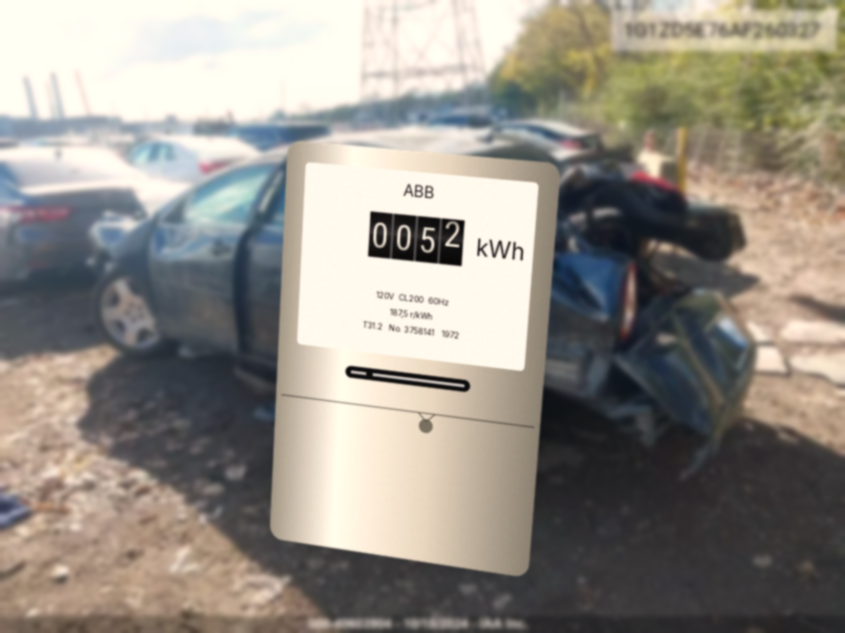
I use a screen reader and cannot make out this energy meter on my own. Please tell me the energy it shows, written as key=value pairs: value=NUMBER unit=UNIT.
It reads value=52 unit=kWh
